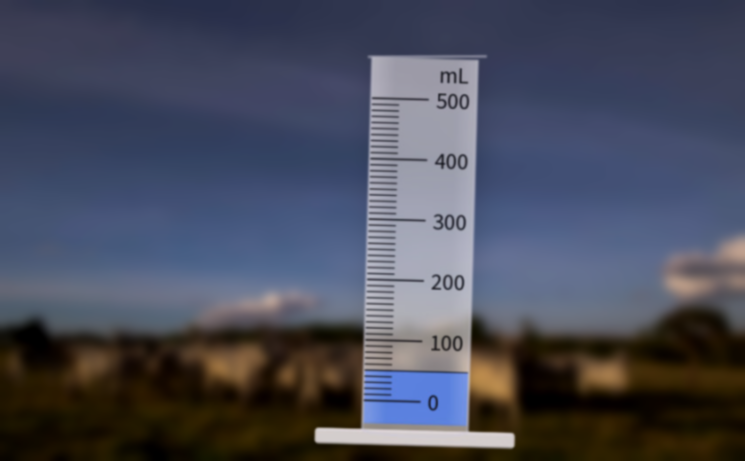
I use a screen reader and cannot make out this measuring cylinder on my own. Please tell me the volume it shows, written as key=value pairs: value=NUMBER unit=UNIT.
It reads value=50 unit=mL
